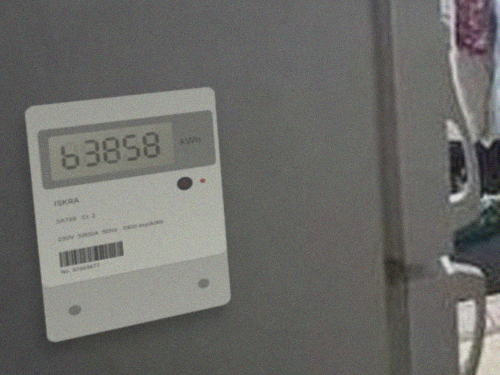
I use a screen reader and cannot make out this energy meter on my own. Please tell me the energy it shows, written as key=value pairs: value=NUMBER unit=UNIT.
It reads value=63858 unit=kWh
